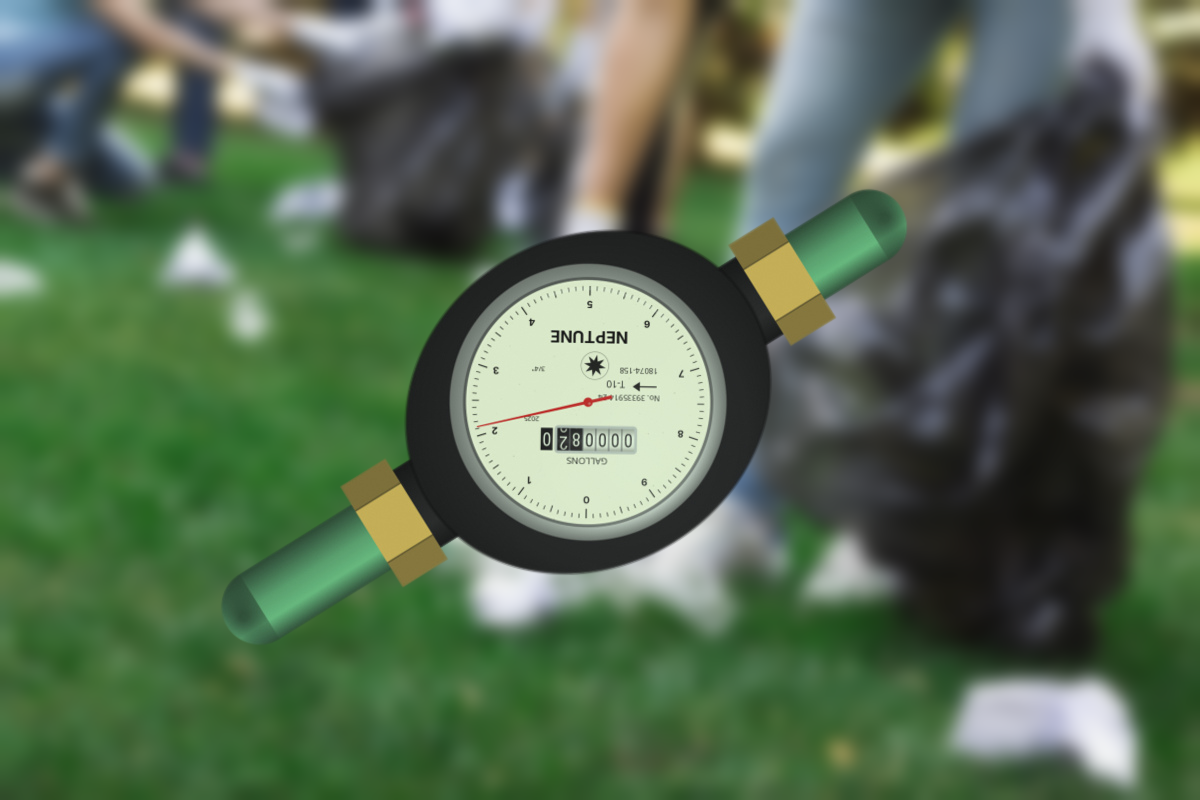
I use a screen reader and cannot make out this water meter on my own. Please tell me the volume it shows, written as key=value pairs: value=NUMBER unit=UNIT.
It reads value=822.1 unit=gal
